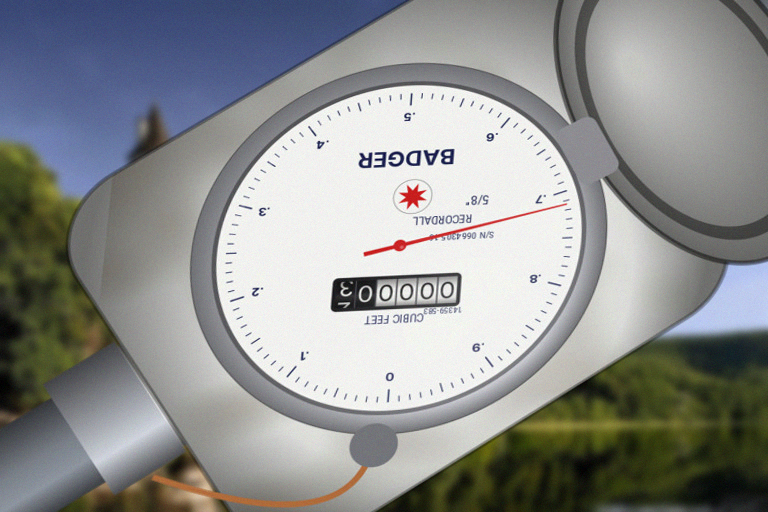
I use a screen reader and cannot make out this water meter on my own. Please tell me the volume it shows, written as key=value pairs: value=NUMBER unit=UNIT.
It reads value=2.71 unit=ft³
